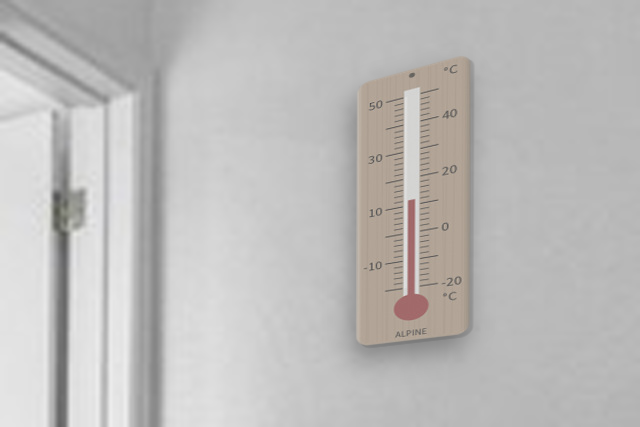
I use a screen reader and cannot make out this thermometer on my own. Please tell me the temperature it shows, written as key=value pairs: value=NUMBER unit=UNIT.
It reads value=12 unit=°C
